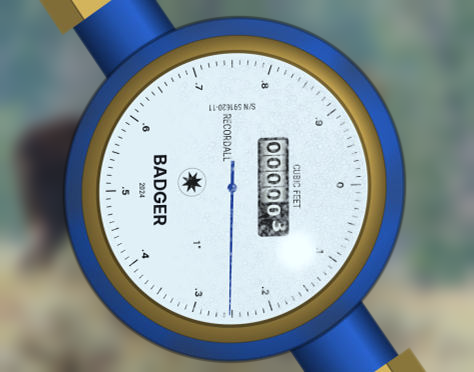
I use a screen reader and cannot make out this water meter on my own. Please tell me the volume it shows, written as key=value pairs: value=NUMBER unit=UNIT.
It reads value=3.25 unit=ft³
